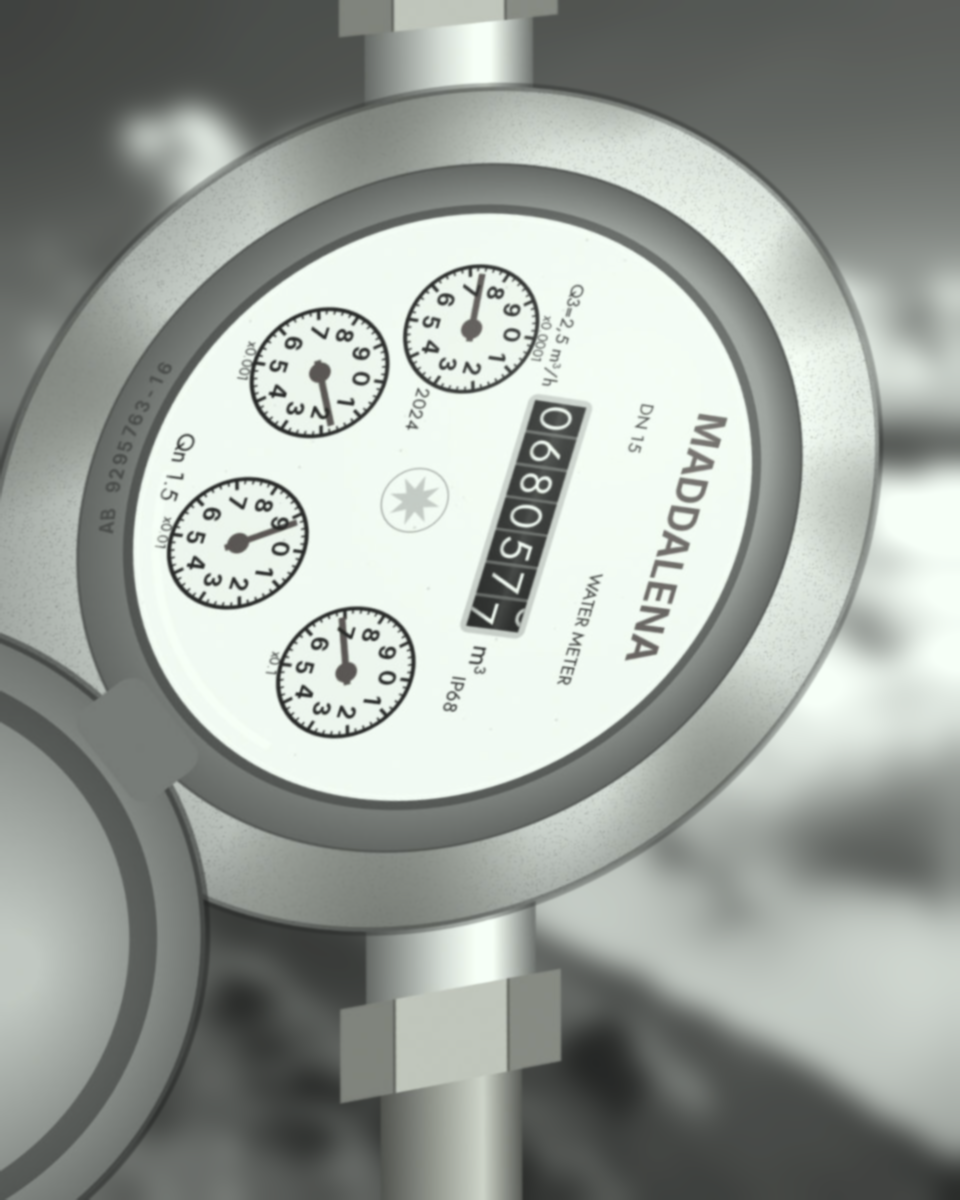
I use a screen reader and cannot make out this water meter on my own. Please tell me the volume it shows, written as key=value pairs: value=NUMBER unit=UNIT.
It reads value=680576.6917 unit=m³
